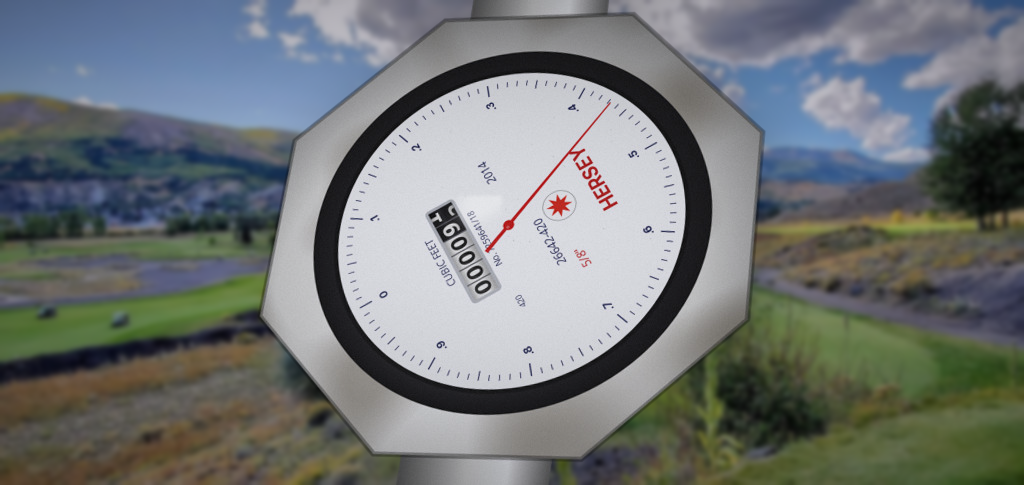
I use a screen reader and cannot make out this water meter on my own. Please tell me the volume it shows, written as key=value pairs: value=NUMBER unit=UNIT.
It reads value=91.43 unit=ft³
